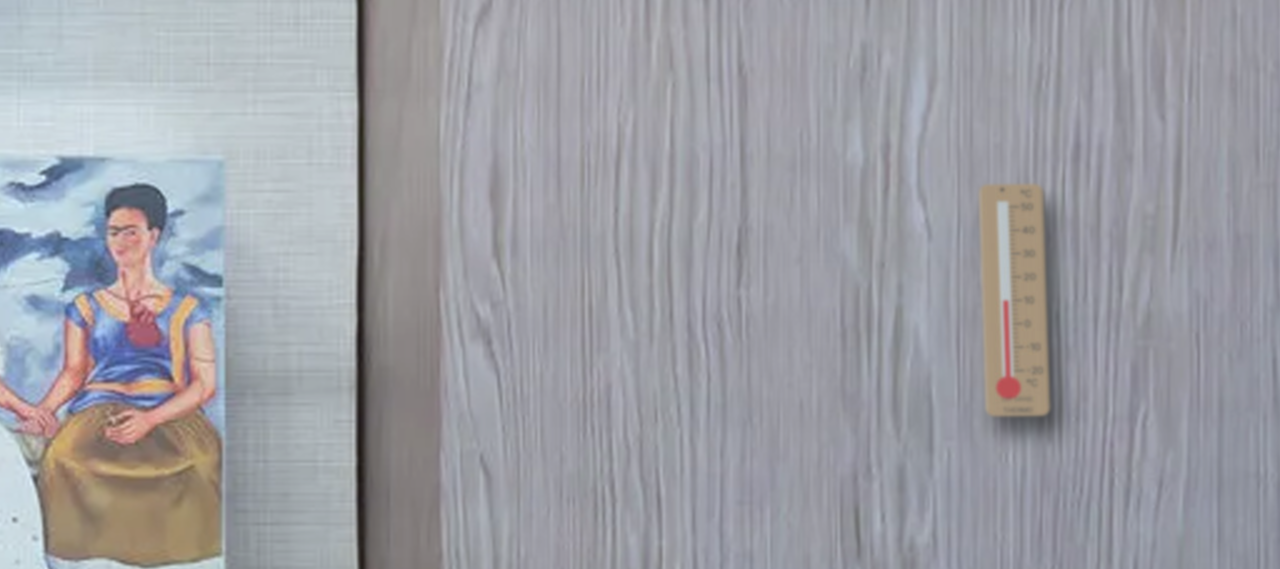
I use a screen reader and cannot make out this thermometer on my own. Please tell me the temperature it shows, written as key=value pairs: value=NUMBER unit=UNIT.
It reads value=10 unit=°C
